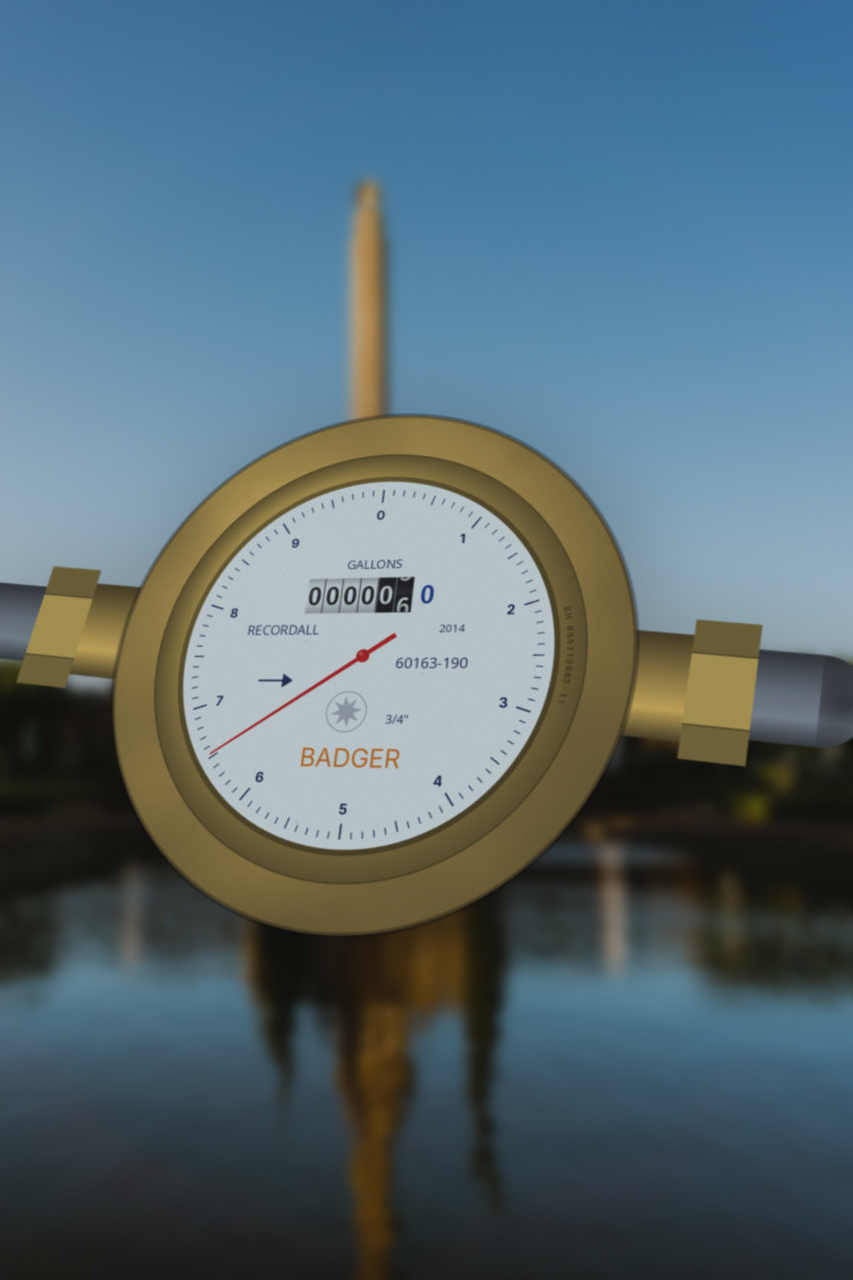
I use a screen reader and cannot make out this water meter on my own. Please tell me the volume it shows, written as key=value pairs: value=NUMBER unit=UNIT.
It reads value=56.5 unit=gal
